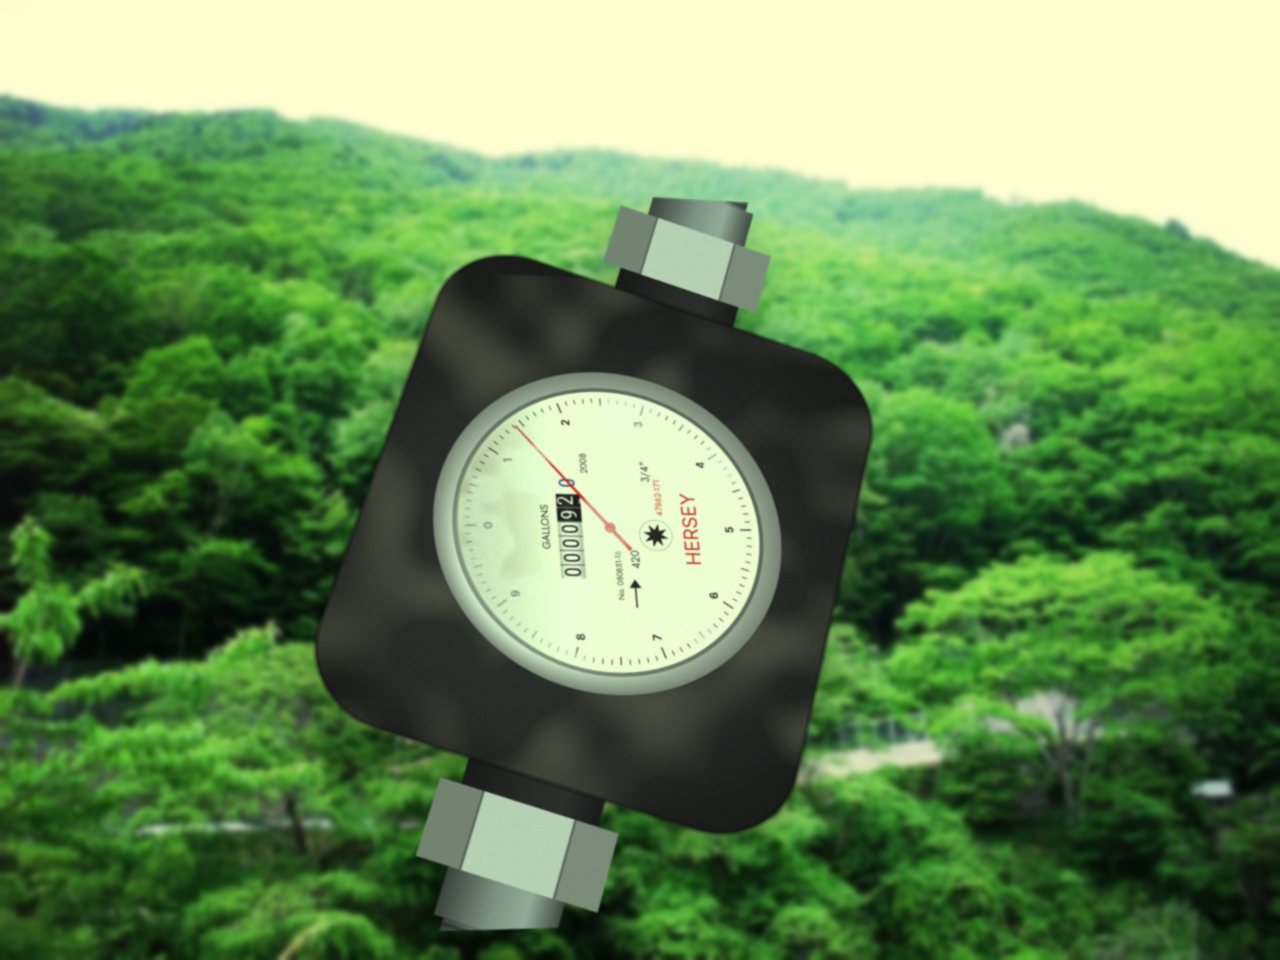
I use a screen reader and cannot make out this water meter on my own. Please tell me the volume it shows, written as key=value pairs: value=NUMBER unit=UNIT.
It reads value=921.4 unit=gal
